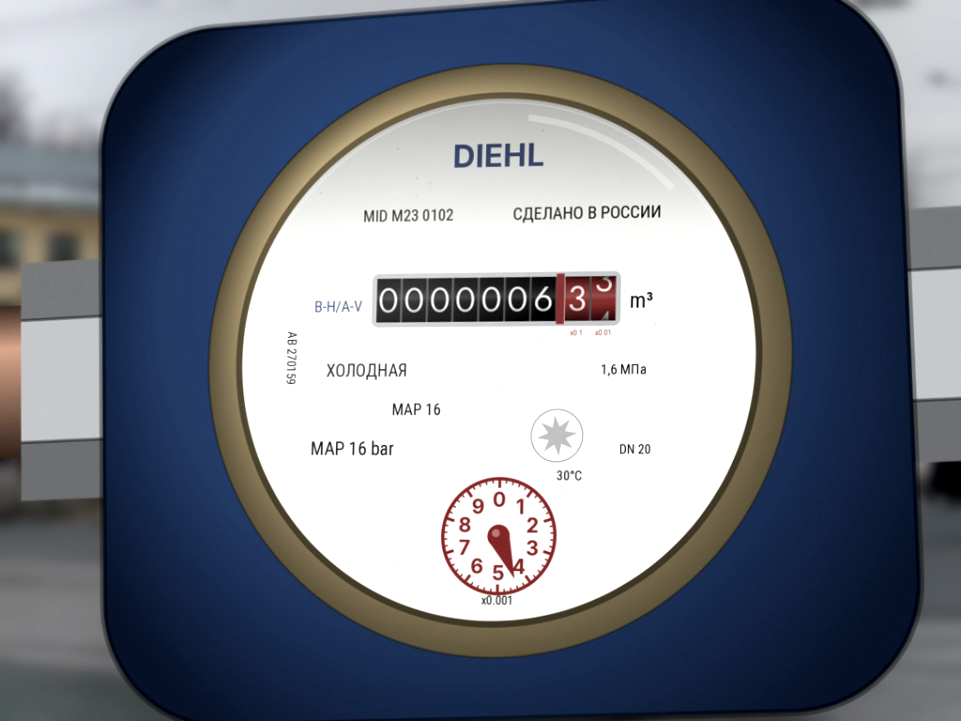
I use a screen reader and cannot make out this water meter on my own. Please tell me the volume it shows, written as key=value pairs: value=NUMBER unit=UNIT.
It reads value=6.334 unit=m³
